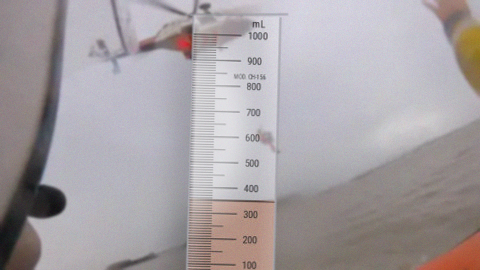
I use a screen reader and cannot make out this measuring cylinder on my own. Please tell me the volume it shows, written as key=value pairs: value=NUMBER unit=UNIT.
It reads value=350 unit=mL
